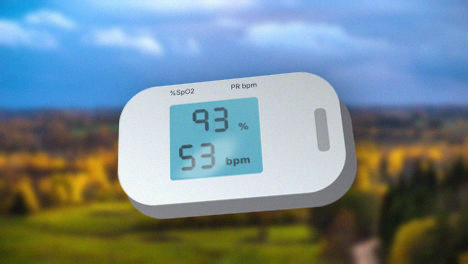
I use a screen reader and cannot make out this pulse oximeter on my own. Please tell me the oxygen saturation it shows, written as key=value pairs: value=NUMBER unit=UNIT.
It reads value=93 unit=%
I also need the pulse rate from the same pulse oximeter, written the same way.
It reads value=53 unit=bpm
